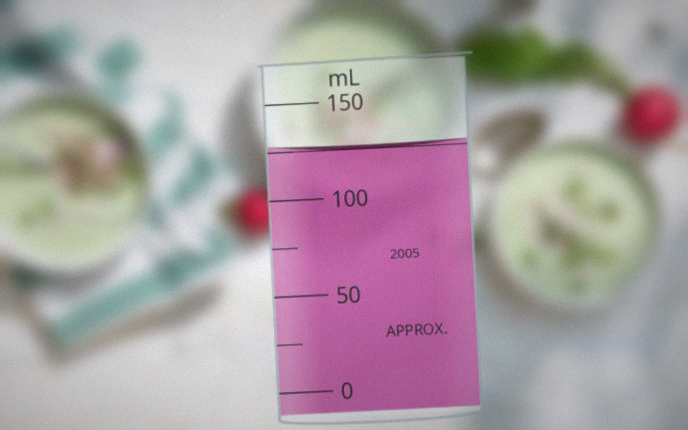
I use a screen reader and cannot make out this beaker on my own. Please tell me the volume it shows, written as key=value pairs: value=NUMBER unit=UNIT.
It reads value=125 unit=mL
